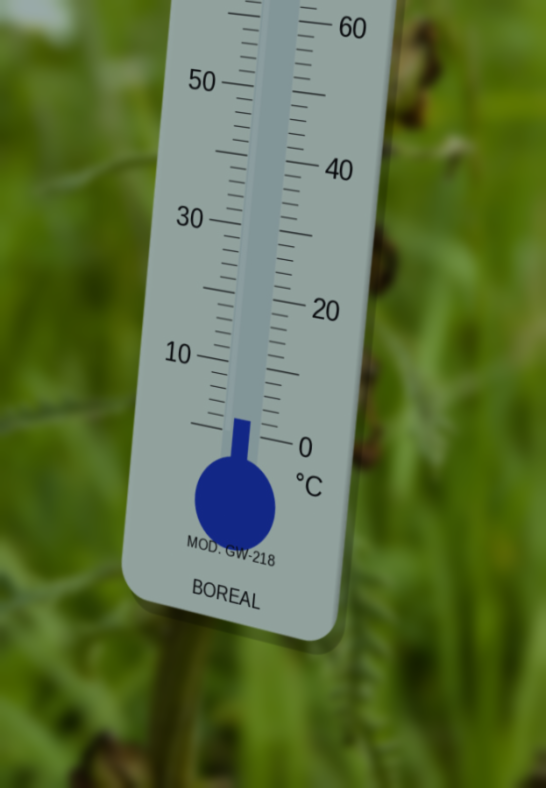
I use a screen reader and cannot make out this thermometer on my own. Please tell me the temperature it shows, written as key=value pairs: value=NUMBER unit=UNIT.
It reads value=2 unit=°C
